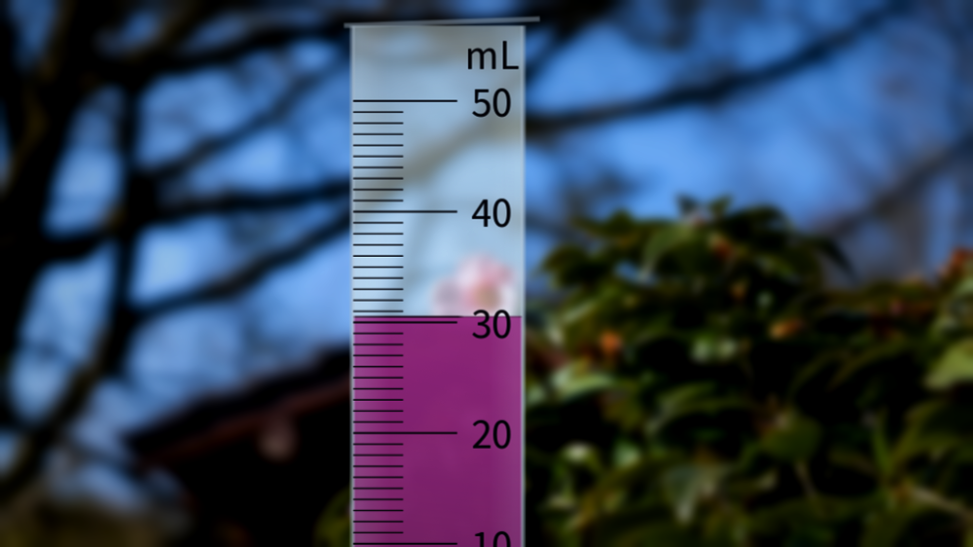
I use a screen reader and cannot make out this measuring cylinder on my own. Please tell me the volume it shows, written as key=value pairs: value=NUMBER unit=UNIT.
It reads value=30.5 unit=mL
